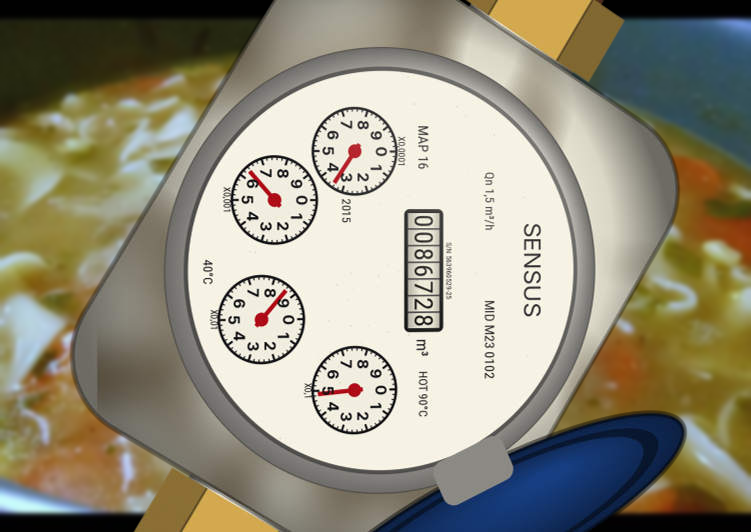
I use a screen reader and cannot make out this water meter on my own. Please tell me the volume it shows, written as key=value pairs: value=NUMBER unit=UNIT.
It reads value=86728.4863 unit=m³
